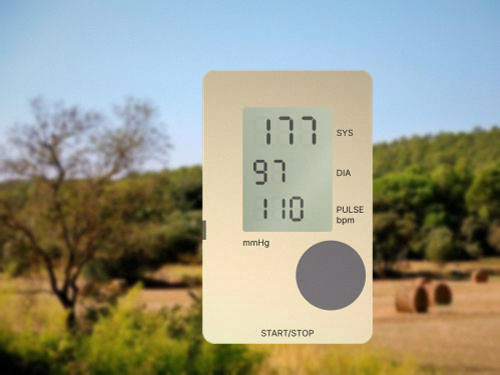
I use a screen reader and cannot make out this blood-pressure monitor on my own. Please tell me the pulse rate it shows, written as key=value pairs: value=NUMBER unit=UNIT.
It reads value=110 unit=bpm
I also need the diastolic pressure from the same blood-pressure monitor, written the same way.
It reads value=97 unit=mmHg
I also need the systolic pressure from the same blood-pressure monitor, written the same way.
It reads value=177 unit=mmHg
